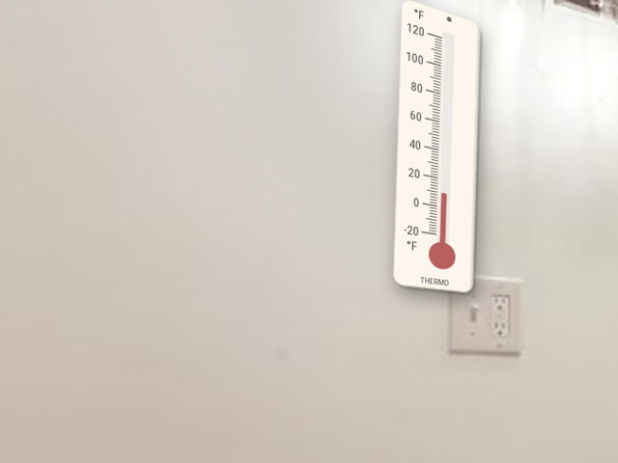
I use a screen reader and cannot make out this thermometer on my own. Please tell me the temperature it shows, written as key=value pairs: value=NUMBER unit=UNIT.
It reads value=10 unit=°F
